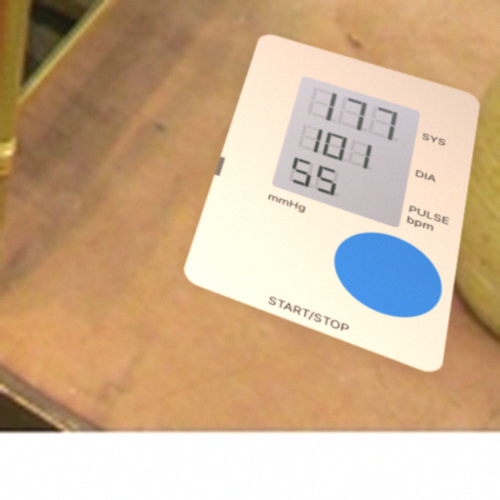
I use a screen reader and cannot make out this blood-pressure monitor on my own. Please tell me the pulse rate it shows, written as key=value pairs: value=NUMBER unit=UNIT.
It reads value=55 unit=bpm
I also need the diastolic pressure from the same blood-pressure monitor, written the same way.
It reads value=101 unit=mmHg
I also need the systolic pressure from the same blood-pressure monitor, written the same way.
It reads value=177 unit=mmHg
